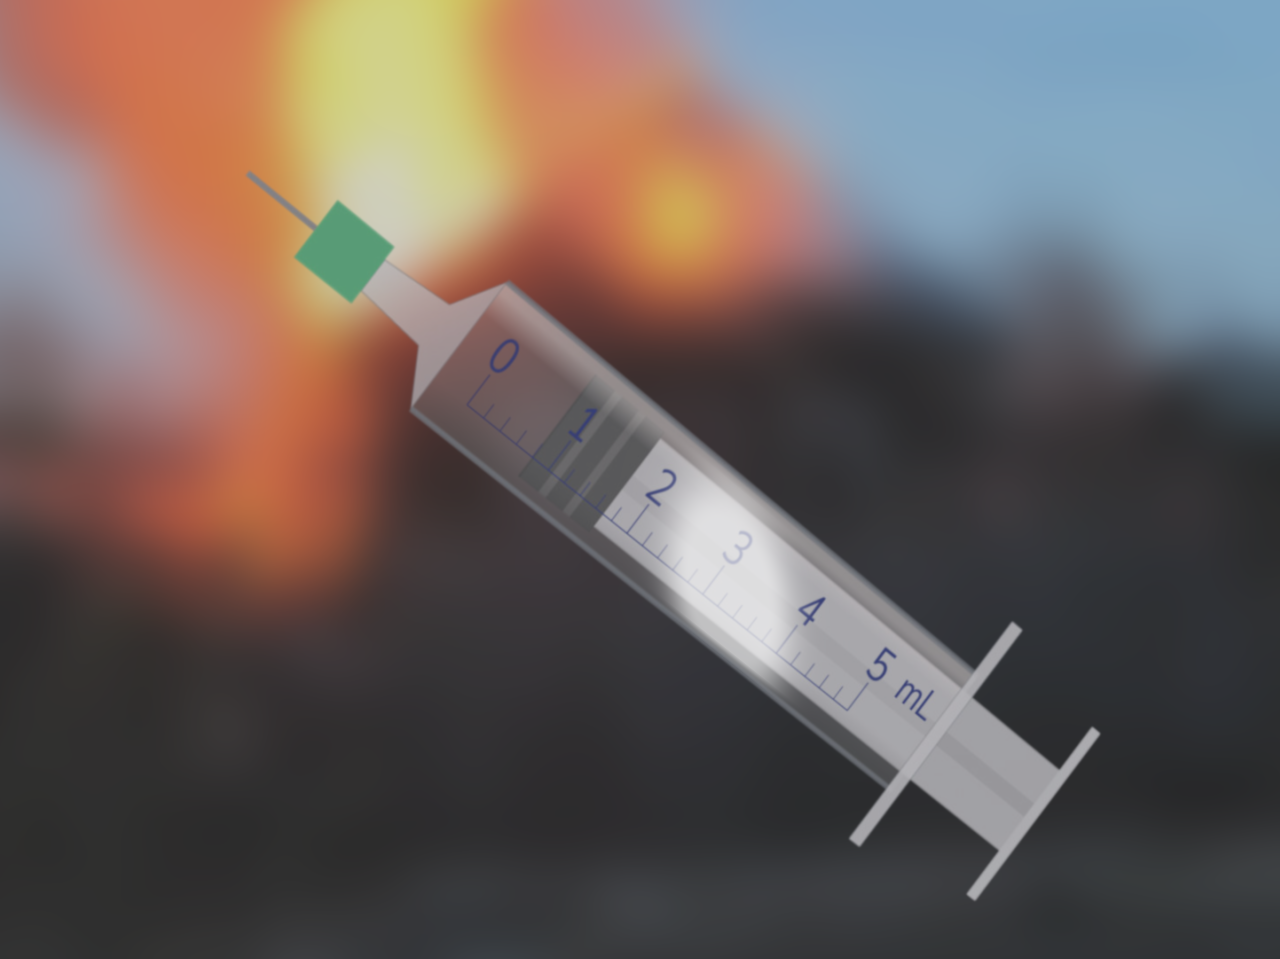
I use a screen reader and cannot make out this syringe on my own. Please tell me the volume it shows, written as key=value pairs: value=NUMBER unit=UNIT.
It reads value=0.8 unit=mL
